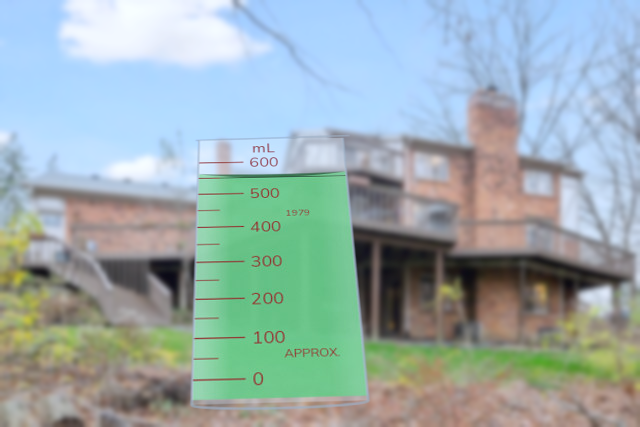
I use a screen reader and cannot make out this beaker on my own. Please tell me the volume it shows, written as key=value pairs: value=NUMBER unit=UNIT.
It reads value=550 unit=mL
